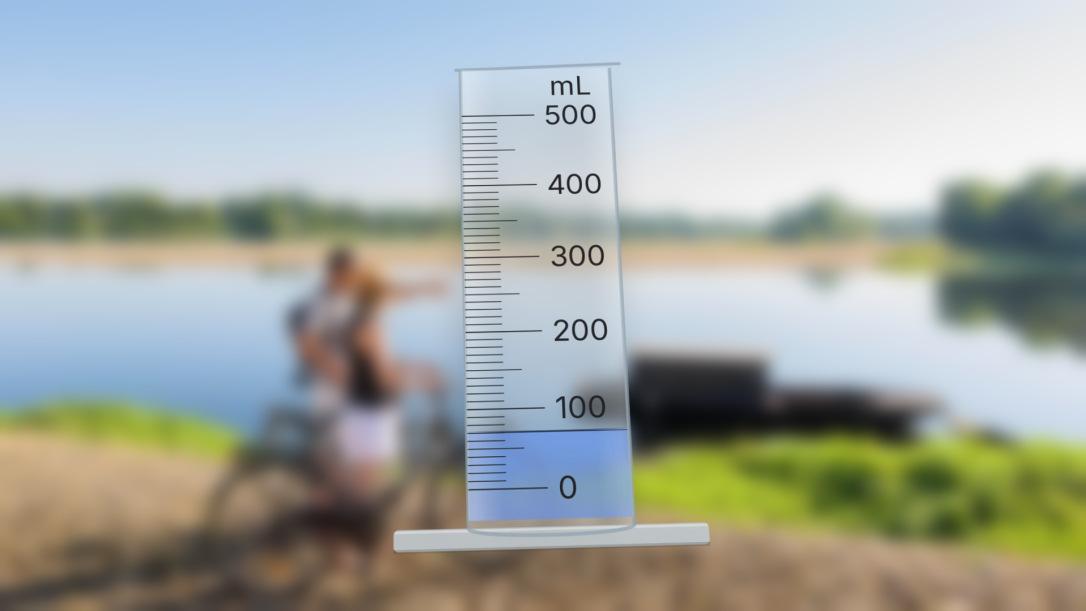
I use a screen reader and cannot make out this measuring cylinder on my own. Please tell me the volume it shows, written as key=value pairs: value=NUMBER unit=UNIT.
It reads value=70 unit=mL
